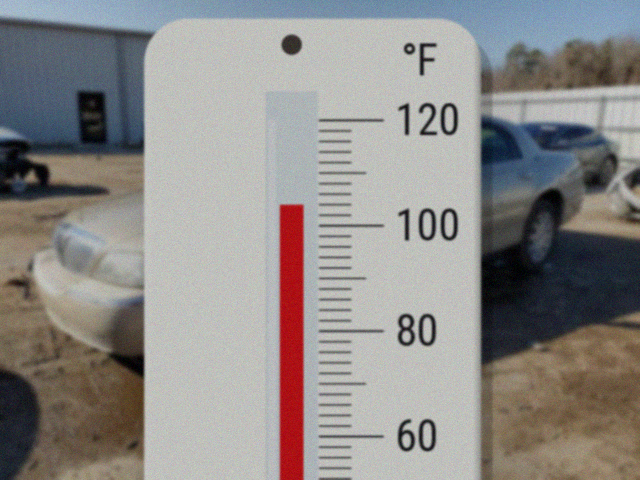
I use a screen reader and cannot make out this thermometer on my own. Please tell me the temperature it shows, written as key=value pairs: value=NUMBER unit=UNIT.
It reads value=104 unit=°F
